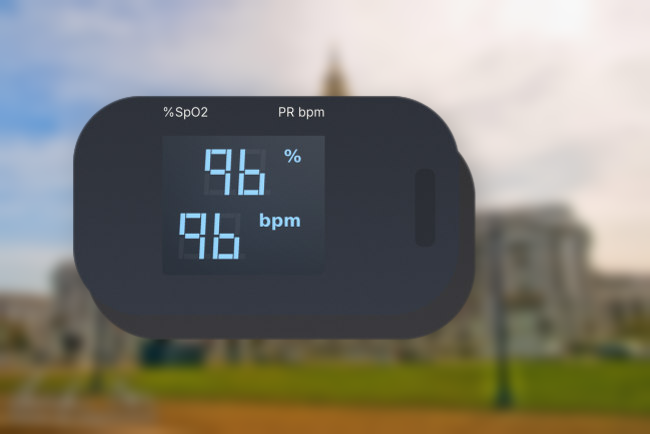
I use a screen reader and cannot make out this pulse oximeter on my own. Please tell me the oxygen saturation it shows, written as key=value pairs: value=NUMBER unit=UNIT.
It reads value=96 unit=%
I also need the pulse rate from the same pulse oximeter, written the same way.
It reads value=96 unit=bpm
